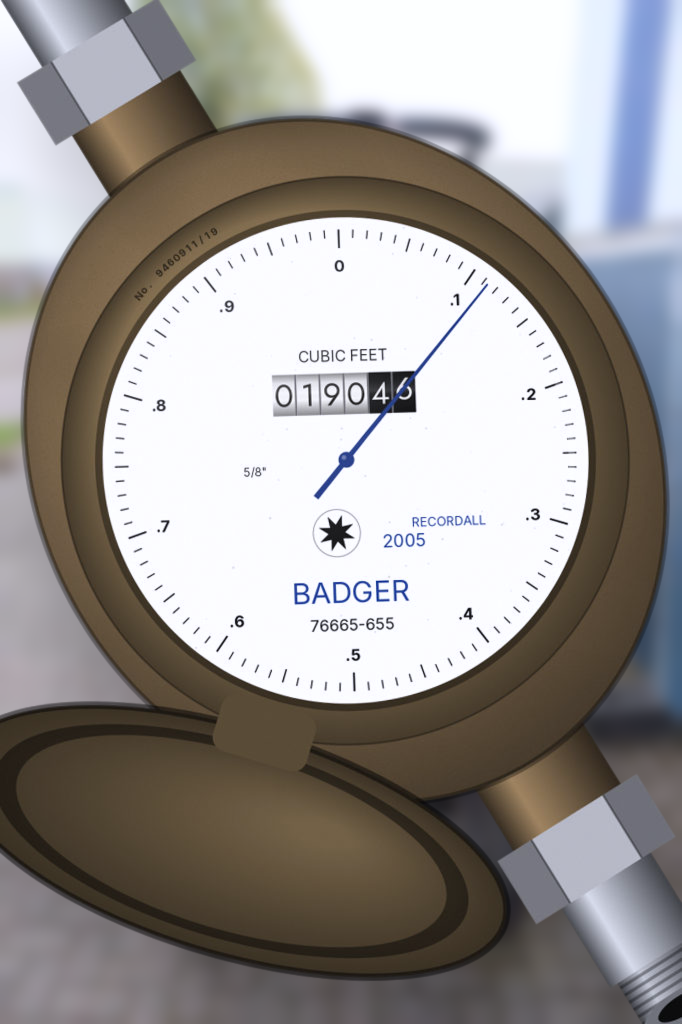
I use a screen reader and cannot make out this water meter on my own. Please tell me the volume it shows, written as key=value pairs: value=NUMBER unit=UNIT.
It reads value=19046.11 unit=ft³
